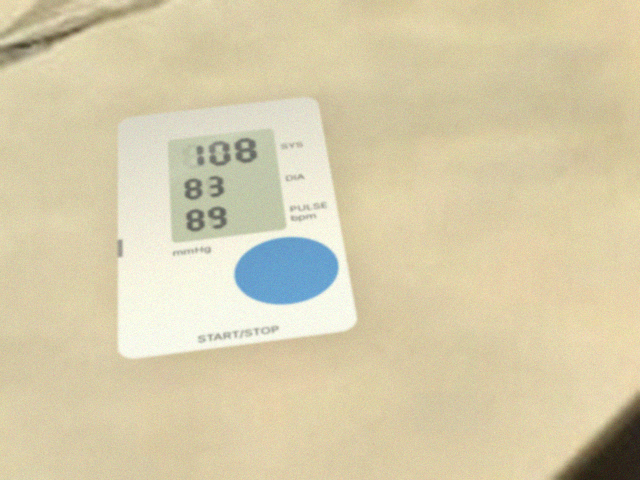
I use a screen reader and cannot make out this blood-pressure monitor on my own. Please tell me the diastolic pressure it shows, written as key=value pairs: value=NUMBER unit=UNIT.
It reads value=83 unit=mmHg
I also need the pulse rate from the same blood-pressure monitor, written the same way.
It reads value=89 unit=bpm
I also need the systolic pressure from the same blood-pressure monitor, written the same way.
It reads value=108 unit=mmHg
